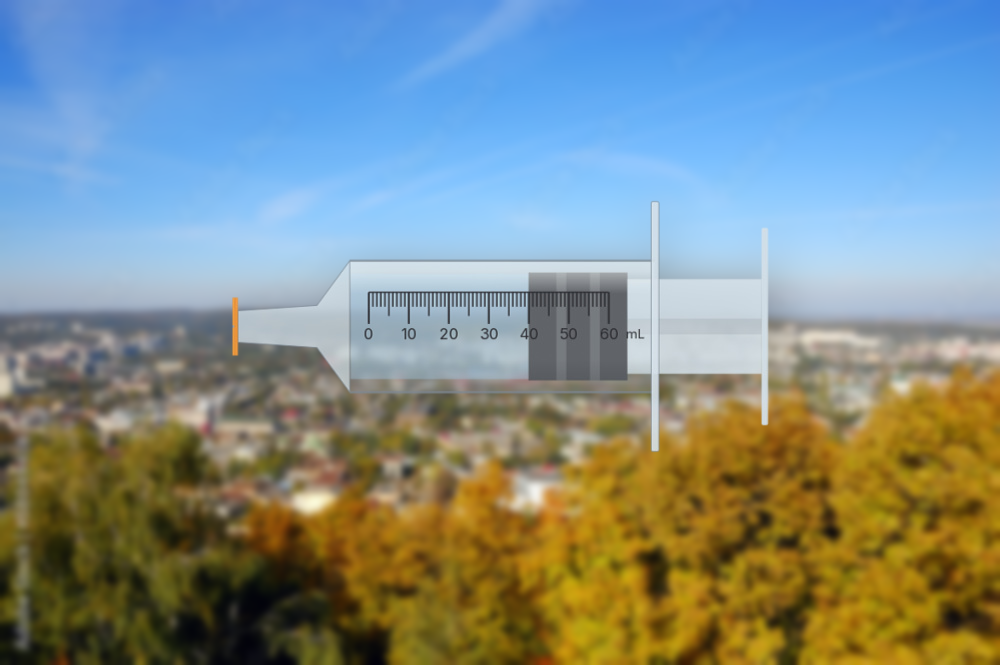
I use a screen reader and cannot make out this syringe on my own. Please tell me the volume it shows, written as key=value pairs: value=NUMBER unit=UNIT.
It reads value=40 unit=mL
